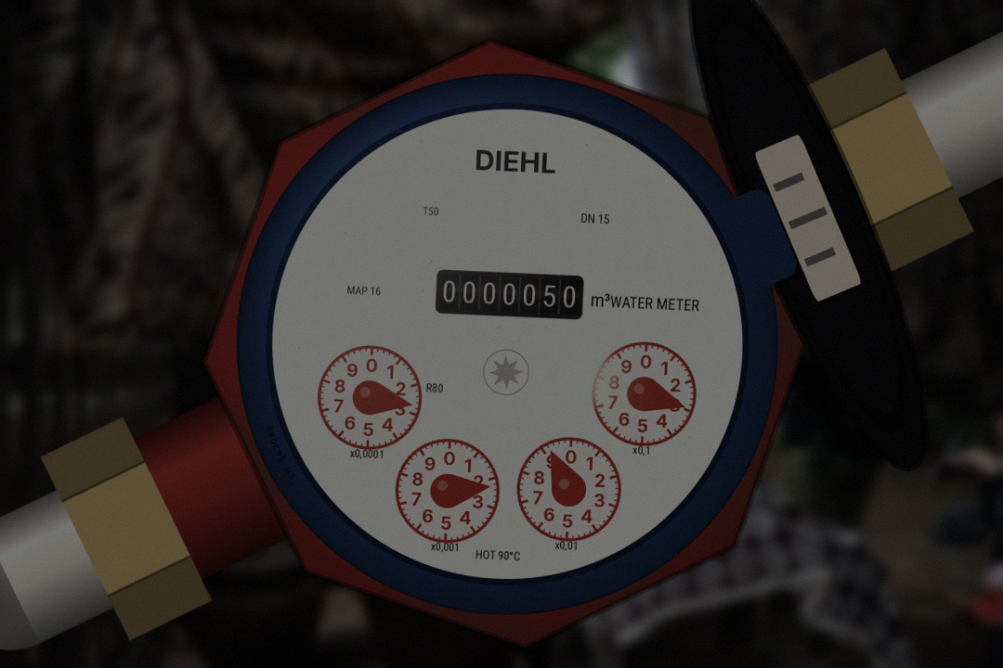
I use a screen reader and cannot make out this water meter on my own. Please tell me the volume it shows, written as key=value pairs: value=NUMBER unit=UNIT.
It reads value=50.2922 unit=m³
